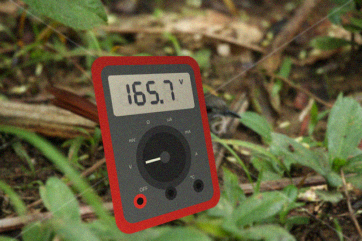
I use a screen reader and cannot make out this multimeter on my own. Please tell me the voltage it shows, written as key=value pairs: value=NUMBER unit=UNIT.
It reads value=165.7 unit=V
